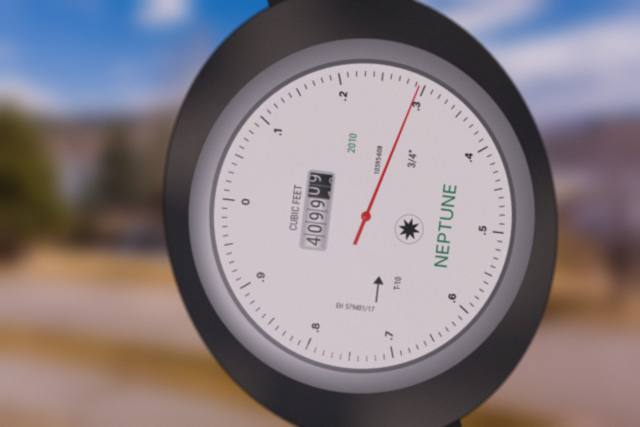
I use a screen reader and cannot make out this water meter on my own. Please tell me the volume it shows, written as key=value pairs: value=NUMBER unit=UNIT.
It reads value=409909.29 unit=ft³
